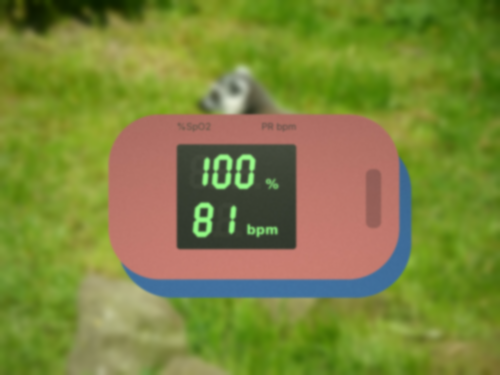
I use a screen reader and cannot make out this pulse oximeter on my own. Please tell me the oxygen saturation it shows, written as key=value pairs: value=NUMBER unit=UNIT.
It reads value=100 unit=%
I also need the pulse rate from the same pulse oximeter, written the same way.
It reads value=81 unit=bpm
